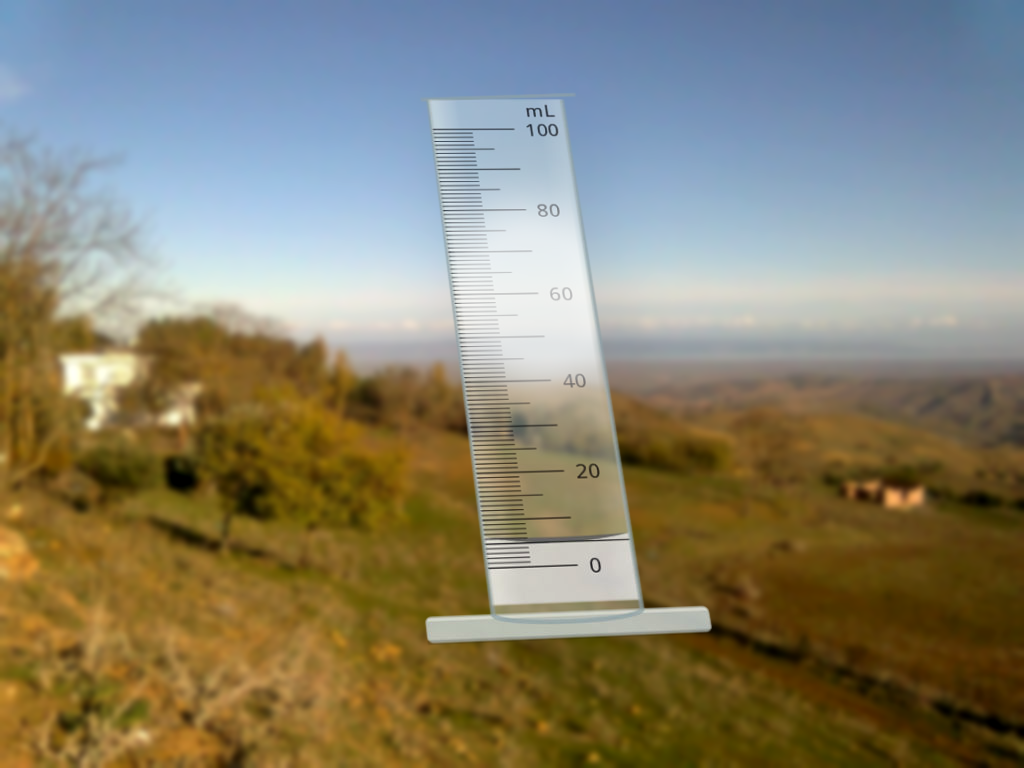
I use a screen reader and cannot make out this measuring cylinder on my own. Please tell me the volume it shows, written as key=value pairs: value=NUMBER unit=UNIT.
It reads value=5 unit=mL
